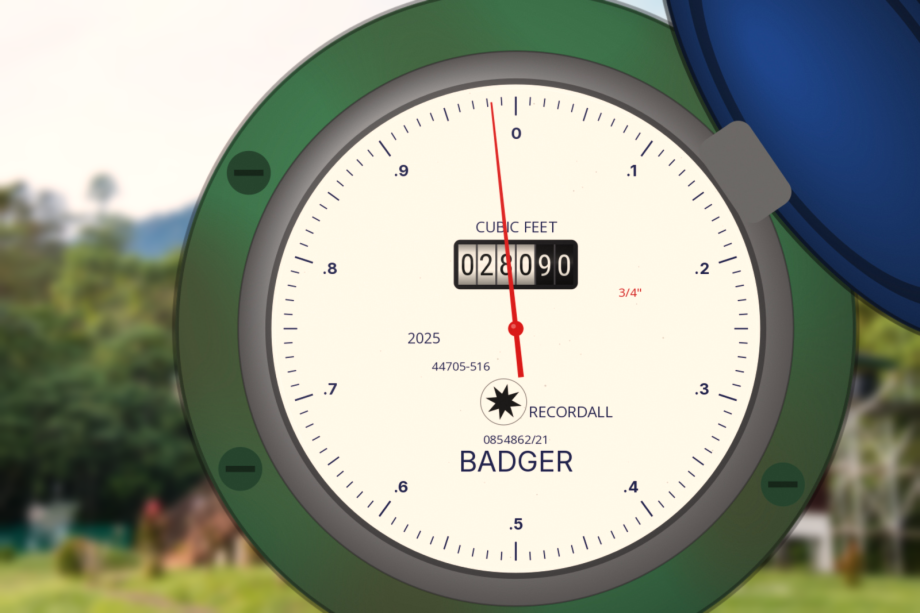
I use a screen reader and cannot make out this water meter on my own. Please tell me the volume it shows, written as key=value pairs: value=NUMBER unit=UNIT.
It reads value=28089.98 unit=ft³
